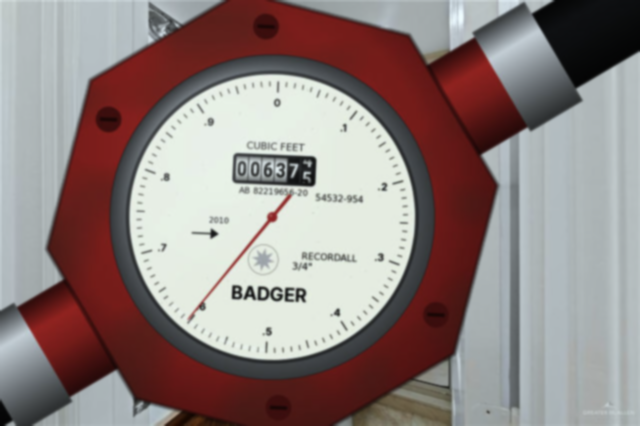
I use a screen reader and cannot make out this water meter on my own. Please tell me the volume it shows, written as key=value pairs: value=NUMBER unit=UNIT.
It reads value=6374.60 unit=ft³
